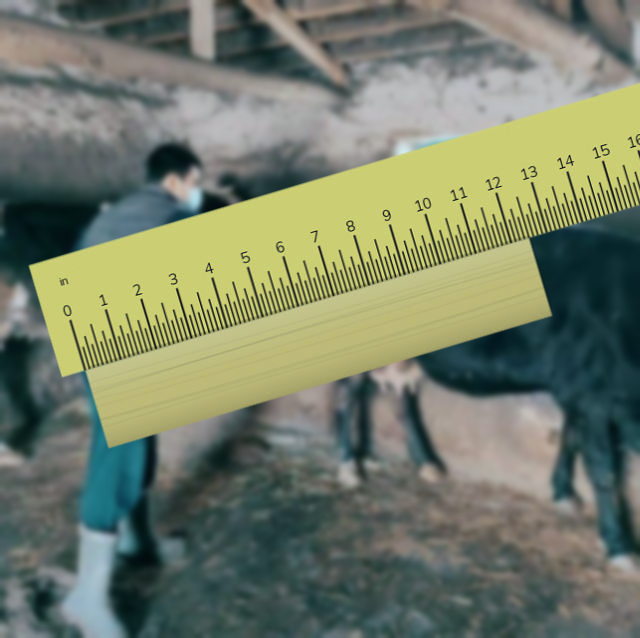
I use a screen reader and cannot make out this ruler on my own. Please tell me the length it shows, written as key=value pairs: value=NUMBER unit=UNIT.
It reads value=12.5 unit=in
